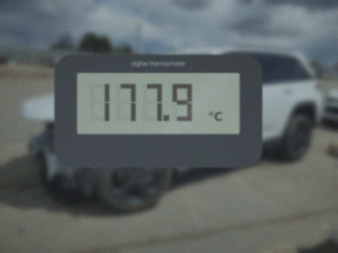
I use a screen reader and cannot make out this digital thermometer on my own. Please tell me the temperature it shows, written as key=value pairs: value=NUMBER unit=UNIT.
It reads value=177.9 unit=°C
